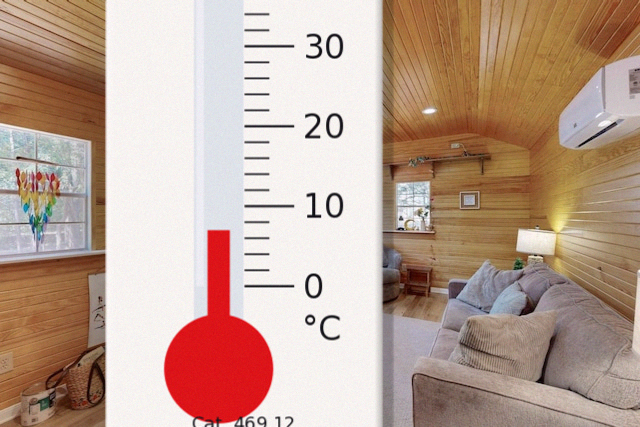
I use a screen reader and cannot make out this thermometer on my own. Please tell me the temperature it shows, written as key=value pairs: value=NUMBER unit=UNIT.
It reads value=7 unit=°C
